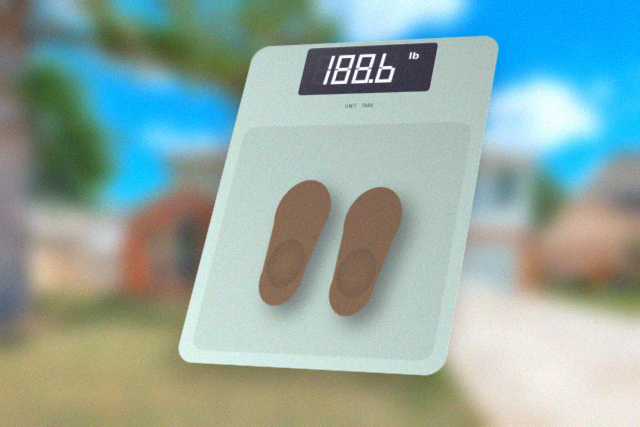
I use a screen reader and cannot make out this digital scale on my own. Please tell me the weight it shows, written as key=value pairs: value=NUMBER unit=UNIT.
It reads value=188.6 unit=lb
